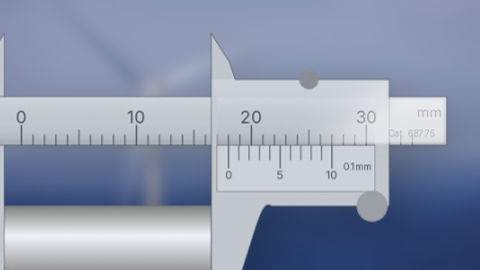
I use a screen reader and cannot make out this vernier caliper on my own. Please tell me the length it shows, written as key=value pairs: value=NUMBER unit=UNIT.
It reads value=18.0 unit=mm
